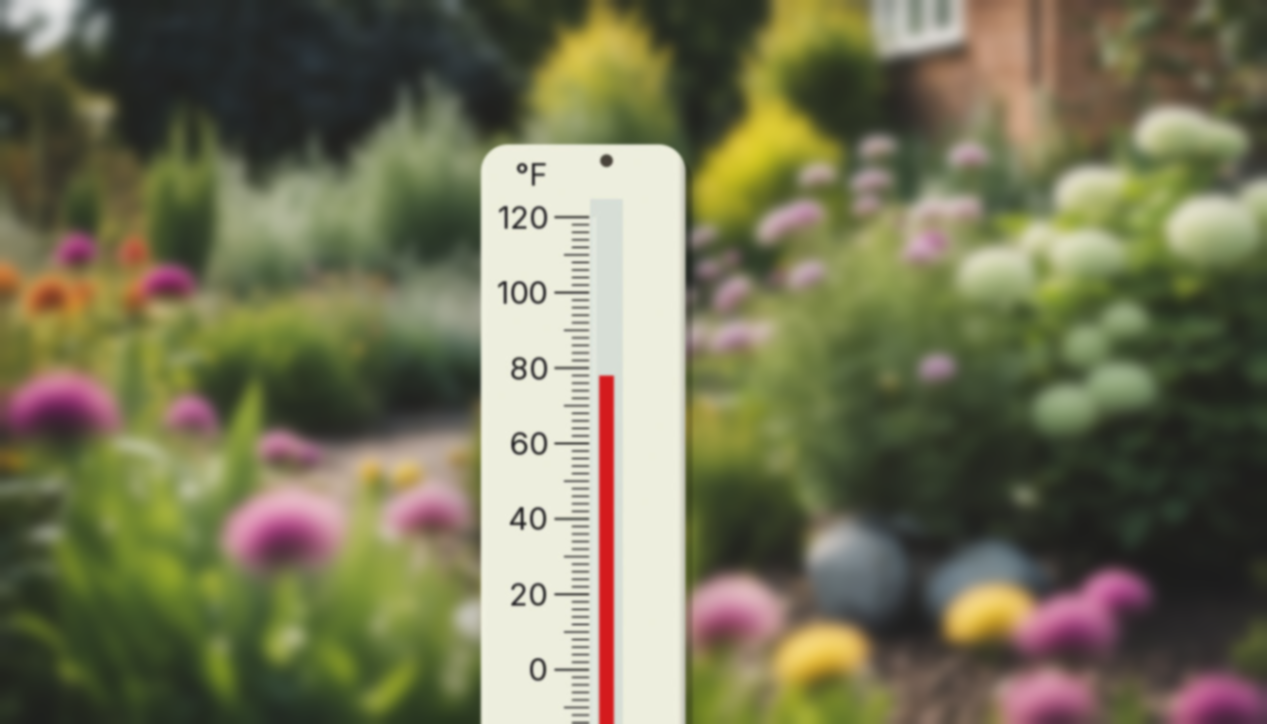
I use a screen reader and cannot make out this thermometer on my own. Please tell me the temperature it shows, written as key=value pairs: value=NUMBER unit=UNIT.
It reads value=78 unit=°F
